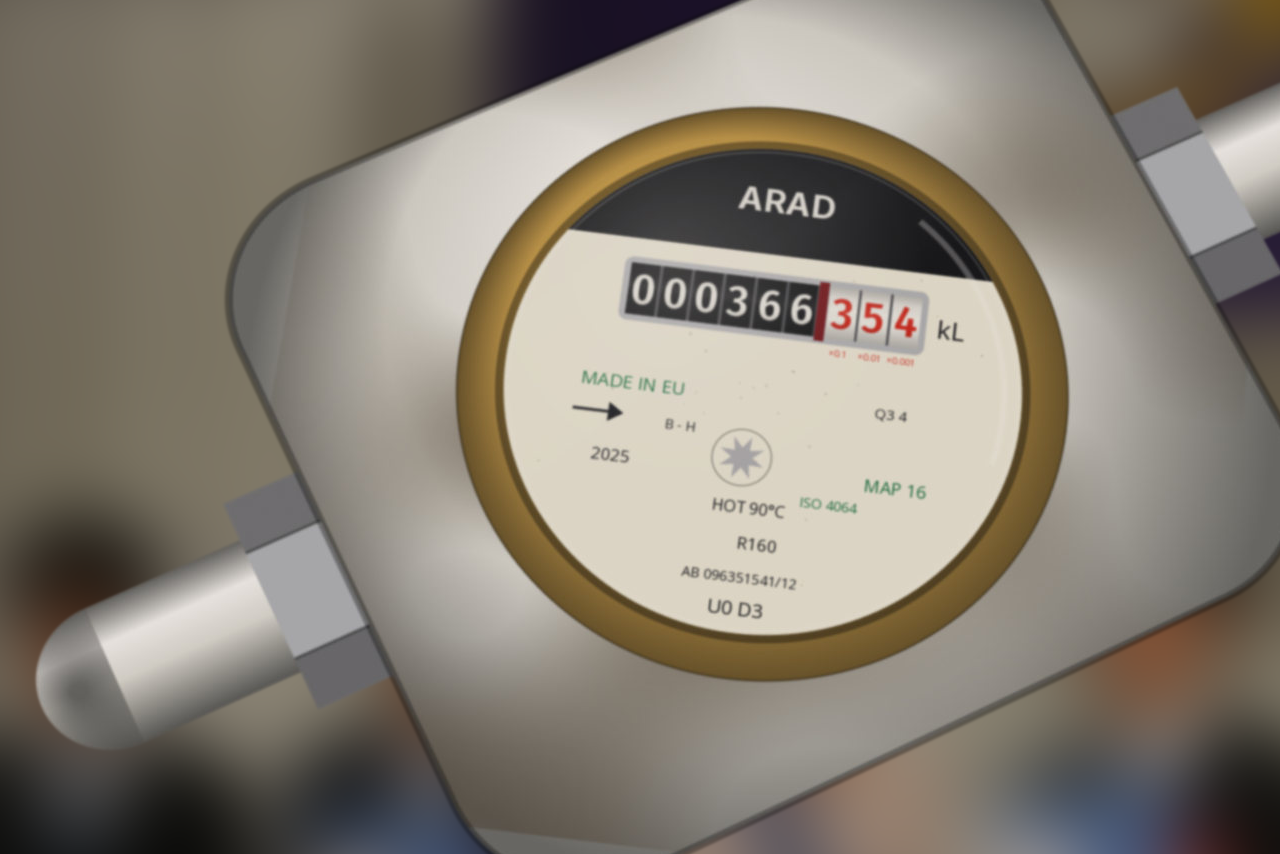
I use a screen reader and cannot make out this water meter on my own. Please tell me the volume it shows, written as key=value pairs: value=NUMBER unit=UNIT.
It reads value=366.354 unit=kL
